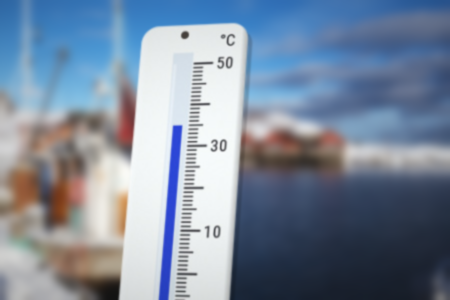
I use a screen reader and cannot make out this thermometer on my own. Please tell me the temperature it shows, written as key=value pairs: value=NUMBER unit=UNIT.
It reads value=35 unit=°C
